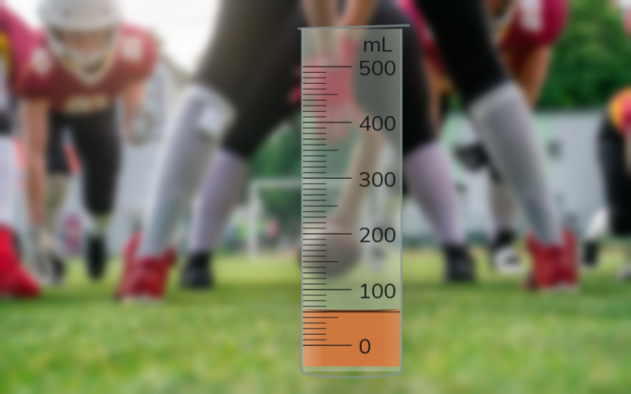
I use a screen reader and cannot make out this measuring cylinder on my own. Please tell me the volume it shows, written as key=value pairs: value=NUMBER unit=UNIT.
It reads value=60 unit=mL
